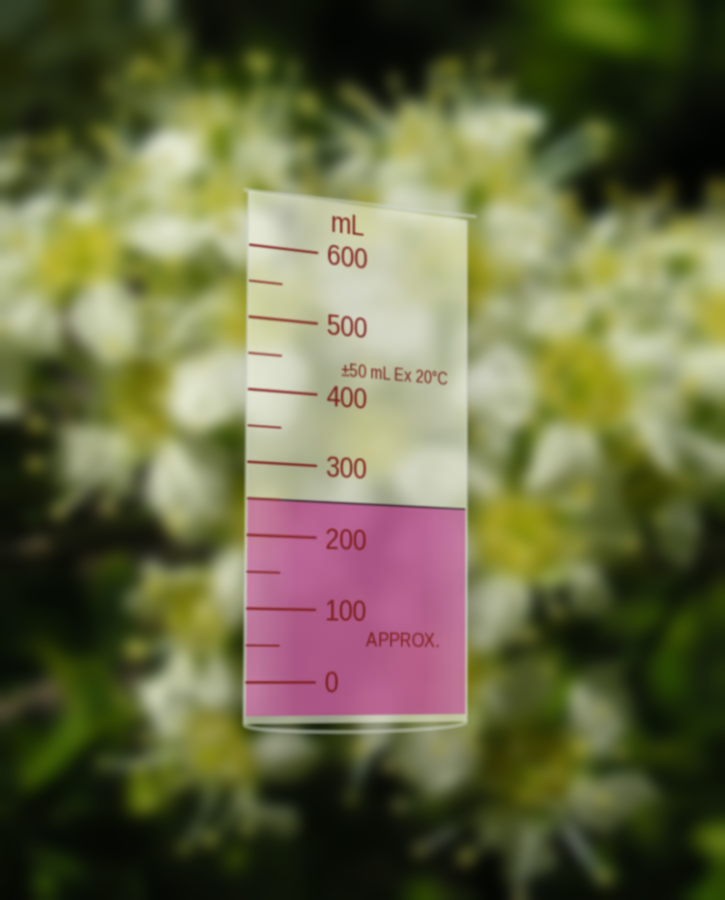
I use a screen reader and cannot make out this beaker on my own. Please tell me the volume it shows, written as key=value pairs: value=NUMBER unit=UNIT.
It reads value=250 unit=mL
